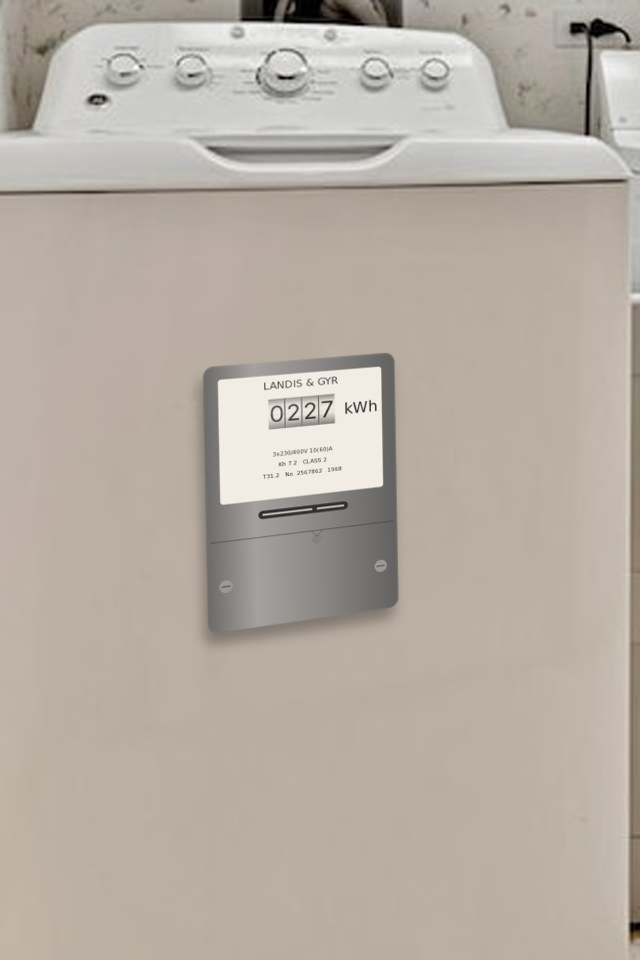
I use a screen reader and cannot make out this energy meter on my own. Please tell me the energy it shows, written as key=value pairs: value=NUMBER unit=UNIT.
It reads value=227 unit=kWh
